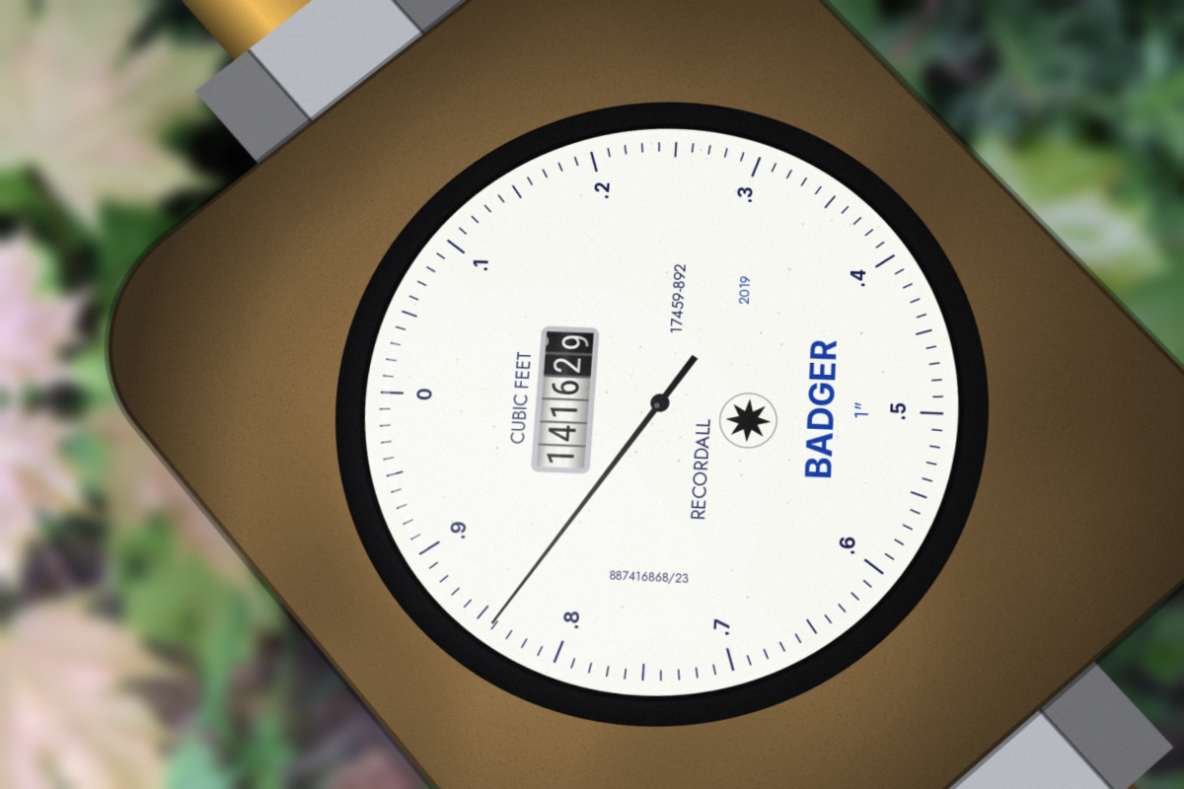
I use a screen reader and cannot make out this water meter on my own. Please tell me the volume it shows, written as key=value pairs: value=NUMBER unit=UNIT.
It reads value=141628.84 unit=ft³
